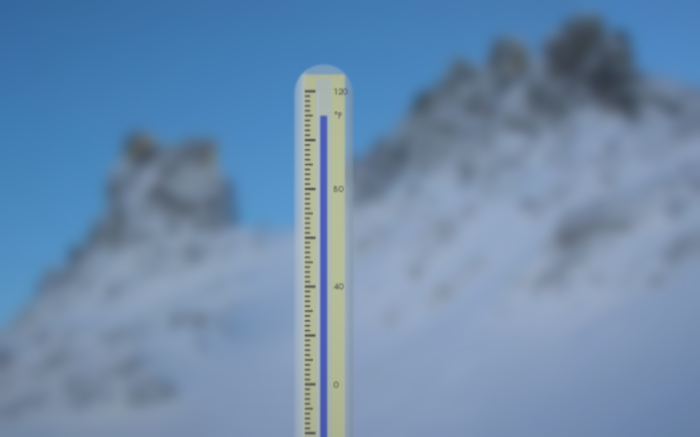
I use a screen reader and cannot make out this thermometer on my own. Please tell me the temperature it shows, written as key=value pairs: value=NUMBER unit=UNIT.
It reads value=110 unit=°F
